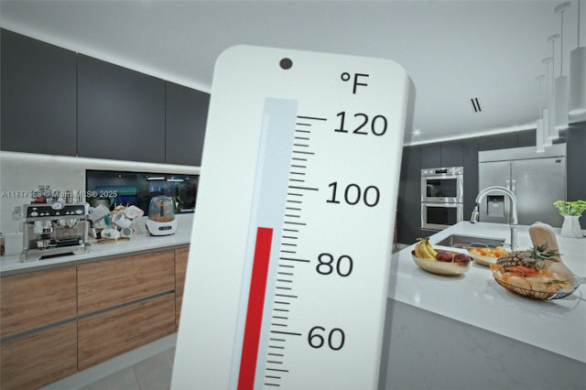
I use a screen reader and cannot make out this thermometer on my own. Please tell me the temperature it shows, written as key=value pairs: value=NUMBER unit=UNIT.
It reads value=88 unit=°F
